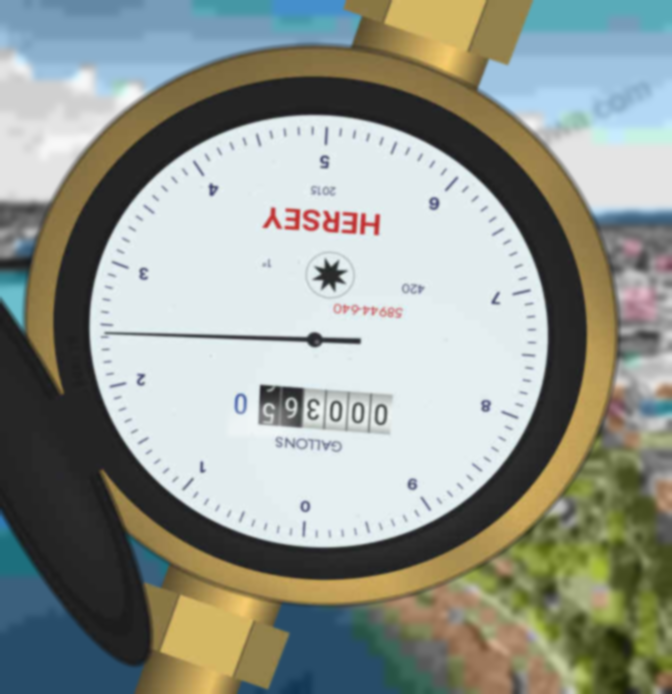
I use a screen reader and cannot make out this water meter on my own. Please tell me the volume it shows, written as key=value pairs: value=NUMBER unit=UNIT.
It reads value=3652.4 unit=gal
